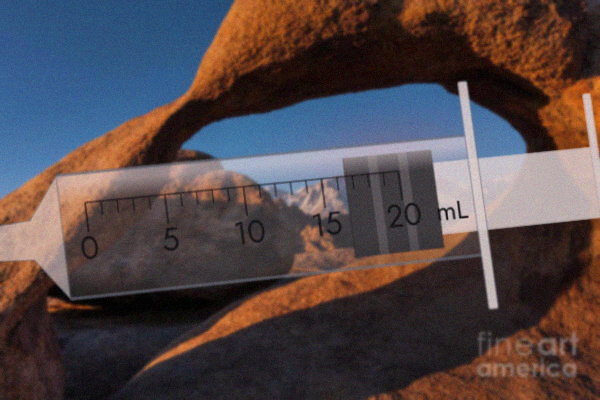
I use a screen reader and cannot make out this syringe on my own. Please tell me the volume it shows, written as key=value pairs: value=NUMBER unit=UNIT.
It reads value=16.5 unit=mL
